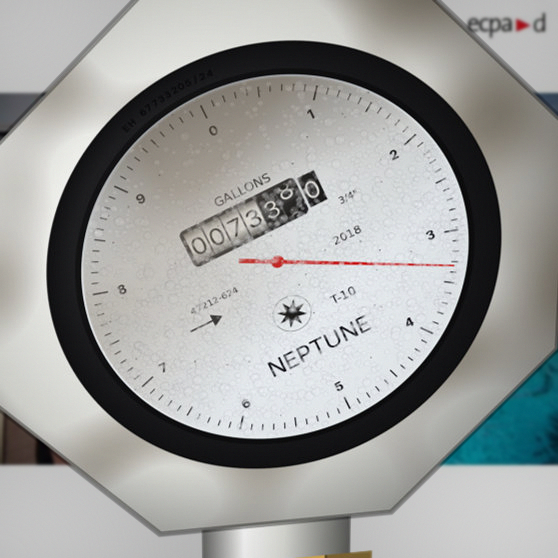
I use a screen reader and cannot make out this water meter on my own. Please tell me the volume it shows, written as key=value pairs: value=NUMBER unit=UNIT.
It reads value=73383.3 unit=gal
